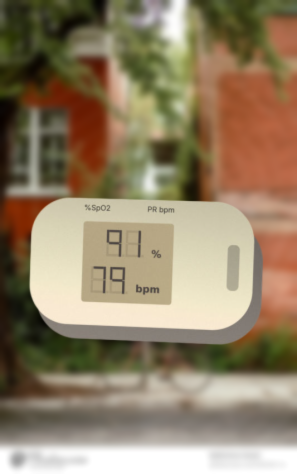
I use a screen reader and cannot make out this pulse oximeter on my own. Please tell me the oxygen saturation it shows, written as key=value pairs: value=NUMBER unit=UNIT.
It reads value=91 unit=%
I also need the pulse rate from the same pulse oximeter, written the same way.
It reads value=79 unit=bpm
